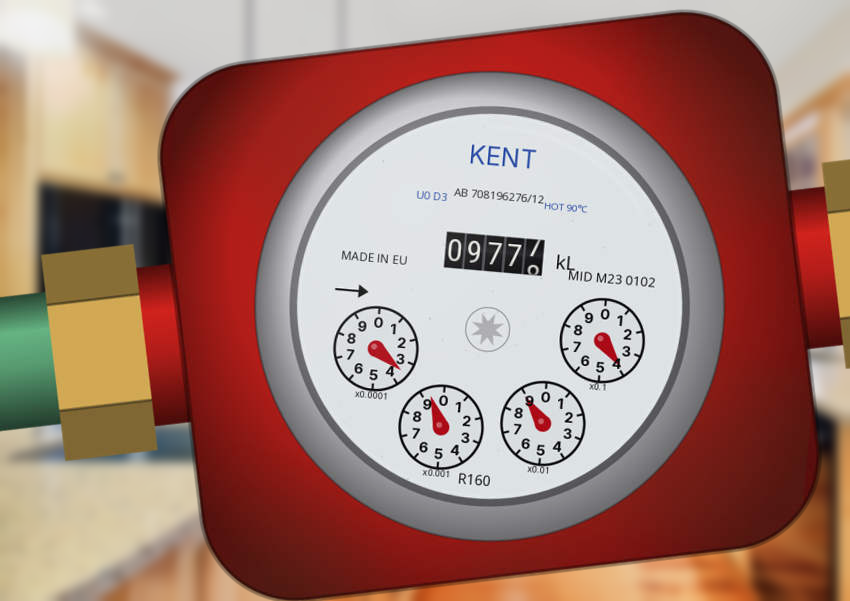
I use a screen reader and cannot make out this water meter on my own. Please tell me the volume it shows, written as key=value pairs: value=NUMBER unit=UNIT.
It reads value=9777.3893 unit=kL
